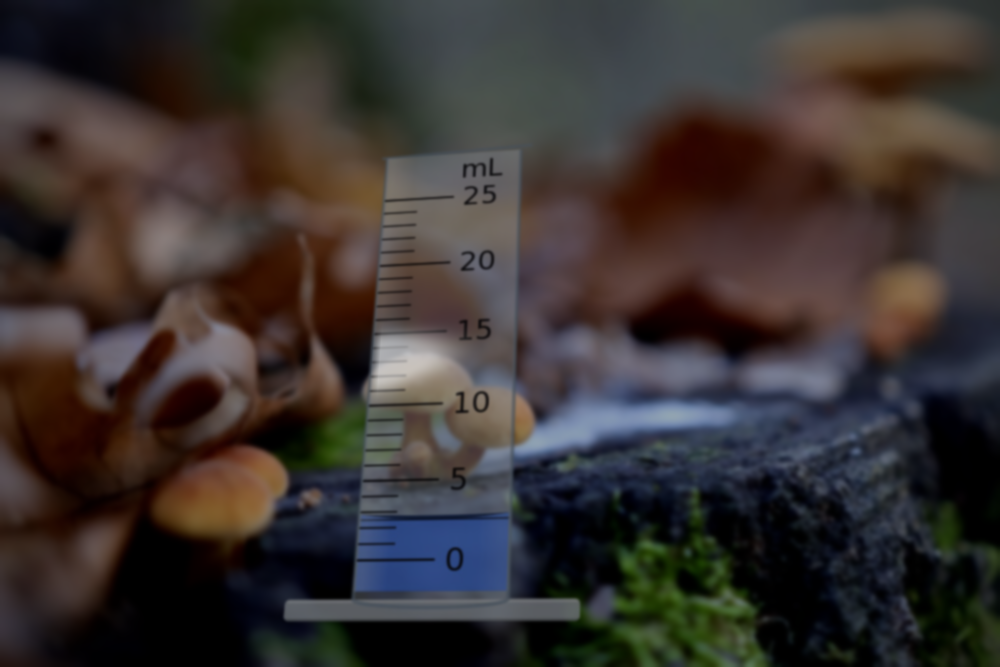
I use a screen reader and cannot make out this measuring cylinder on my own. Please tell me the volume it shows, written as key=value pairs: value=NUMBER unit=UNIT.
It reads value=2.5 unit=mL
